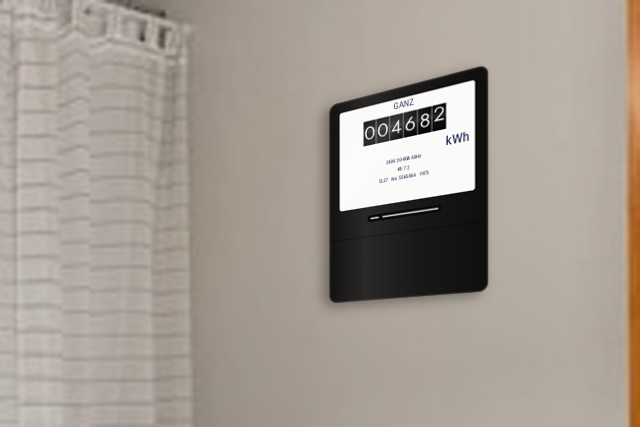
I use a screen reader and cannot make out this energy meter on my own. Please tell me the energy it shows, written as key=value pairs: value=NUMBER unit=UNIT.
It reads value=4682 unit=kWh
